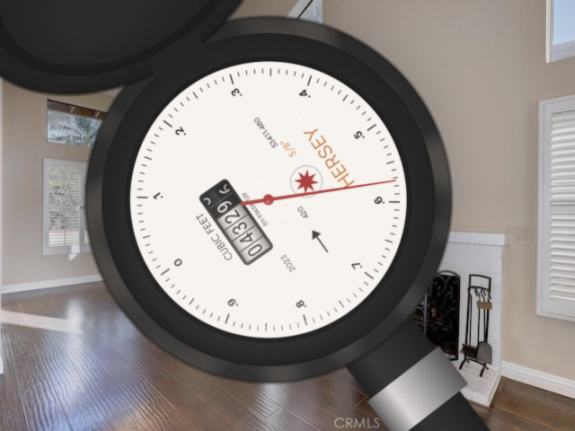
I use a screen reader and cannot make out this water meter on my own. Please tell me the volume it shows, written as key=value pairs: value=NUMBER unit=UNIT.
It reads value=43295.57 unit=ft³
